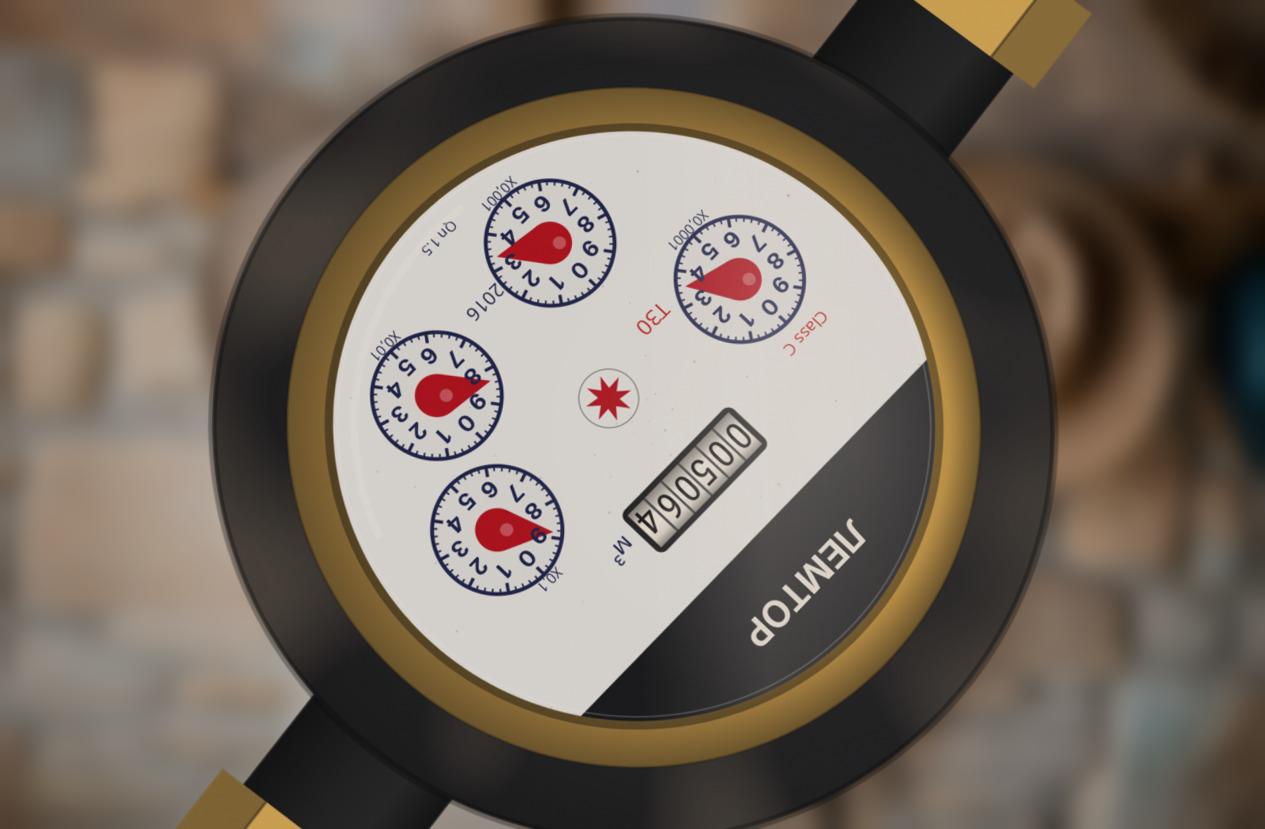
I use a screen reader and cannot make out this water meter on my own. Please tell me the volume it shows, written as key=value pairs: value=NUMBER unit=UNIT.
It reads value=5063.8833 unit=m³
